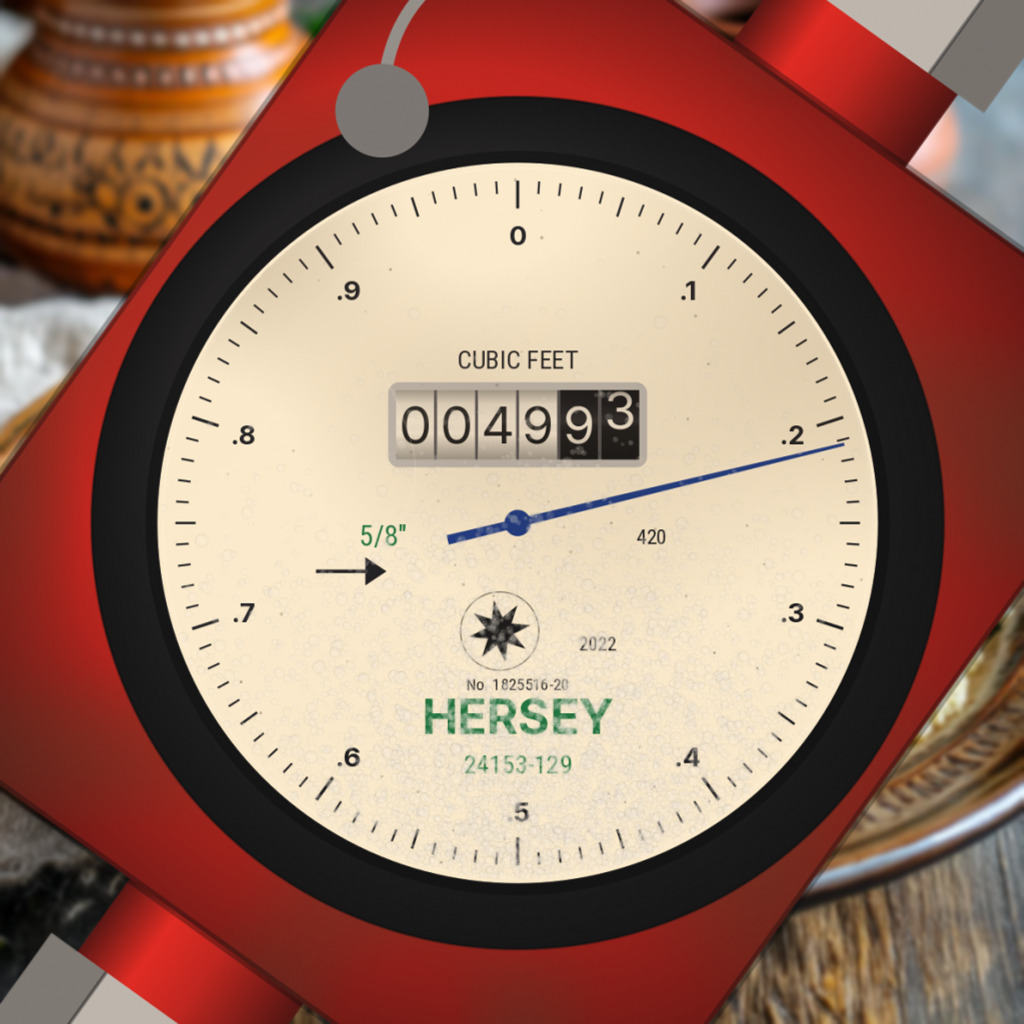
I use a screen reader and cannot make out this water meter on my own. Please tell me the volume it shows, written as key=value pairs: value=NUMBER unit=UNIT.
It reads value=4993.21 unit=ft³
